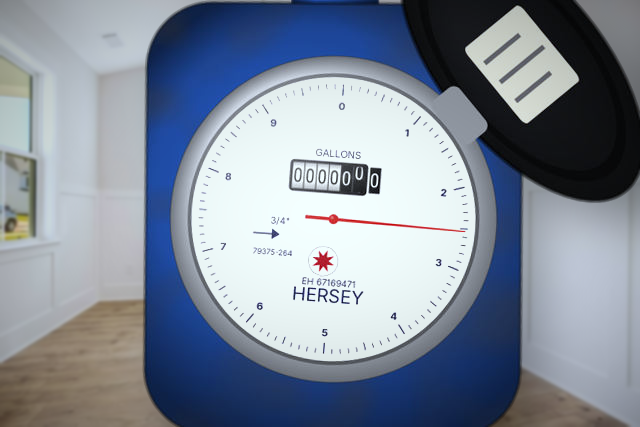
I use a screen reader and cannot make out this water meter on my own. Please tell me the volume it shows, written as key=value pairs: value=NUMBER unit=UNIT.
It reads value=2.5 unit=gal
